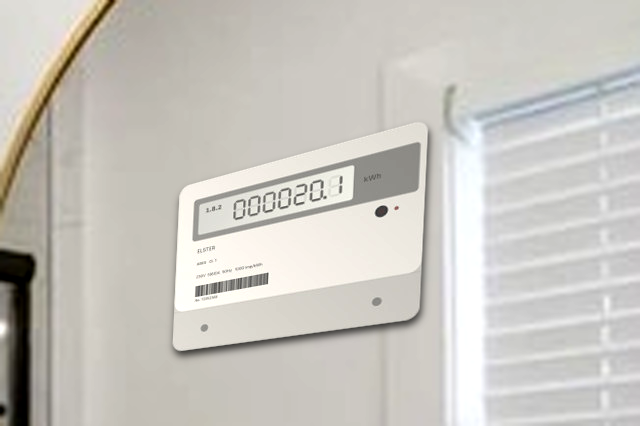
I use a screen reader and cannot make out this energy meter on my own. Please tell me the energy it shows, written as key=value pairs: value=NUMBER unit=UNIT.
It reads value=20.1 unit=kWh
